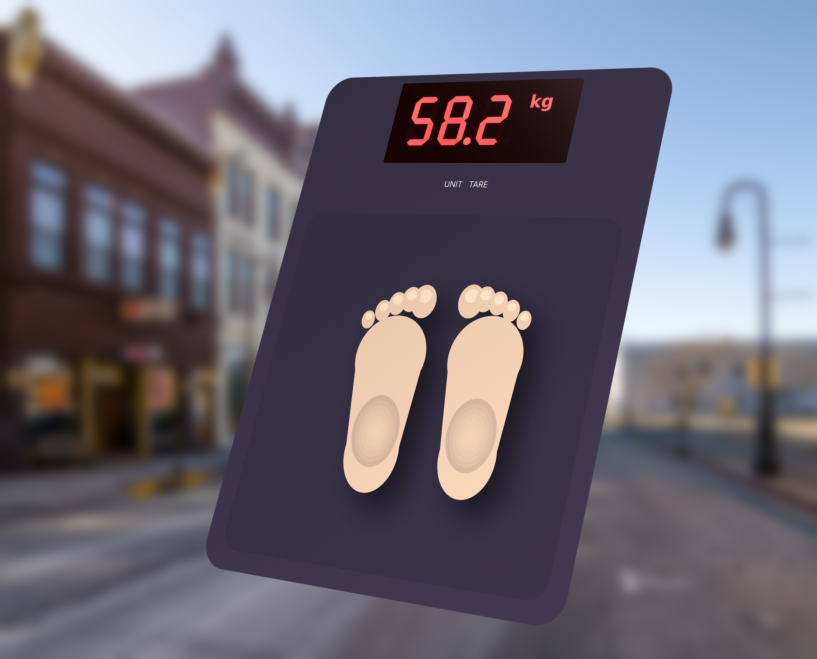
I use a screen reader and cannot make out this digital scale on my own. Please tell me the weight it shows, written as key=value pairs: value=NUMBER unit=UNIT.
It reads value=58.2 unit=kg
